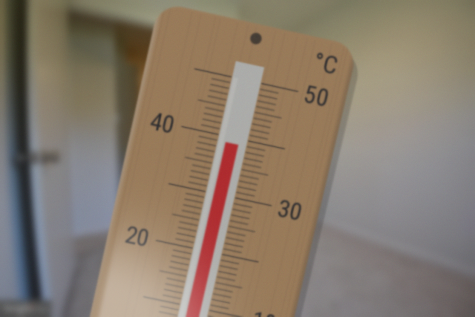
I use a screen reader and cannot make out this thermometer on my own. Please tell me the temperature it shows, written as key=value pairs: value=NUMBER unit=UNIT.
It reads value=39 unit=°C
